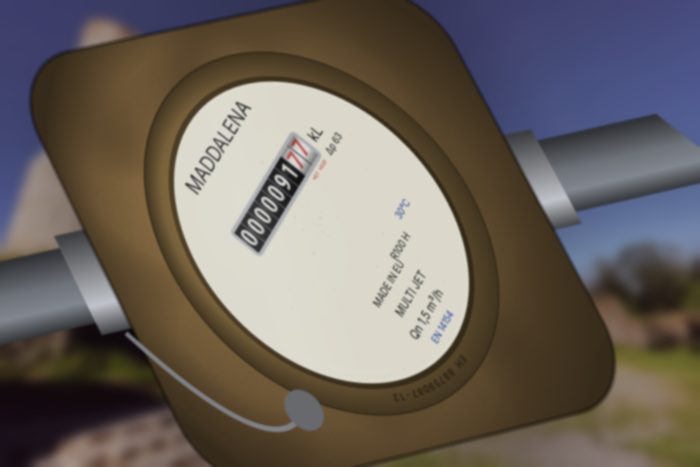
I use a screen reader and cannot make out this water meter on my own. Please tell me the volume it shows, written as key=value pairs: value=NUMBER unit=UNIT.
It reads value=91.77 unit=kL
